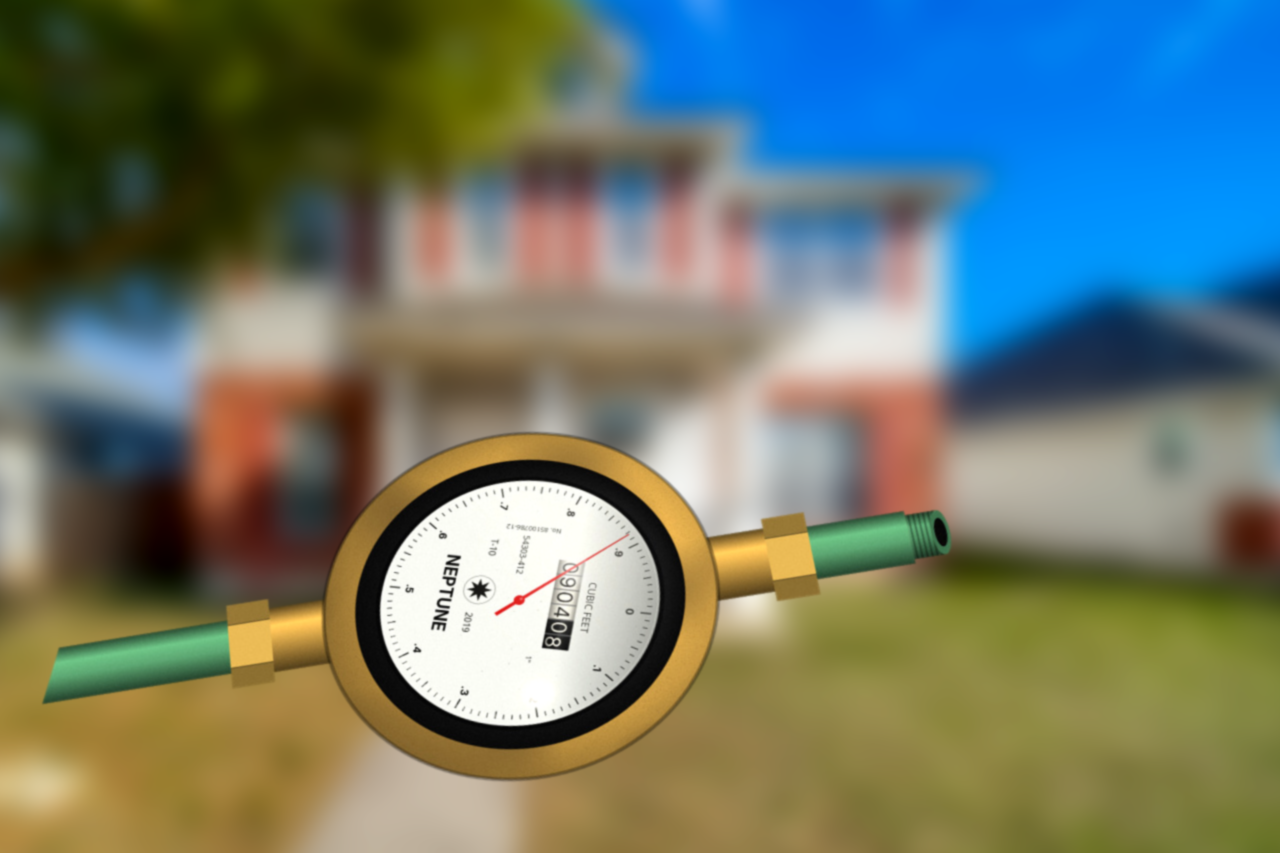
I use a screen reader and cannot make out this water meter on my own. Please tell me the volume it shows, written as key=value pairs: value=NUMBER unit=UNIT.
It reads value=90407.88 unit=ft³
